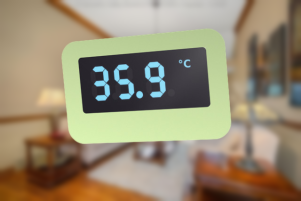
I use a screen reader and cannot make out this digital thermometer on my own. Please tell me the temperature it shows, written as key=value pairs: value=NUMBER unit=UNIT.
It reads value=35.9 unit=°C
